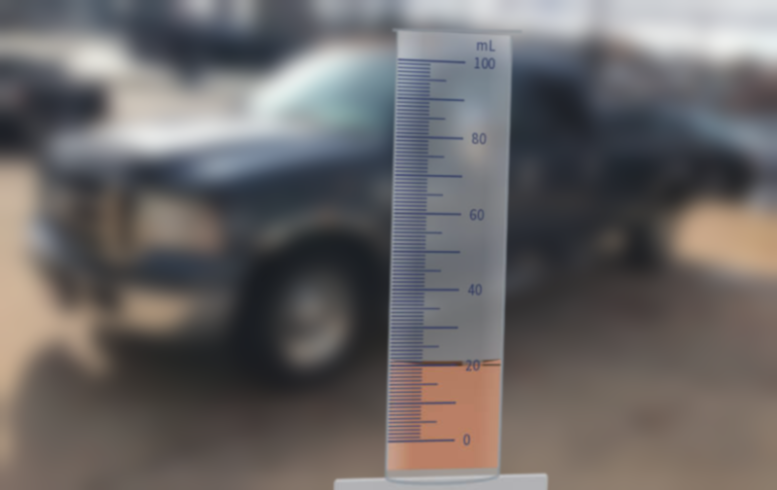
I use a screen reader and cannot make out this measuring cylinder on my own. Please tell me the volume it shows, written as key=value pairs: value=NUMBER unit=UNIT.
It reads value=20 unit=mL
